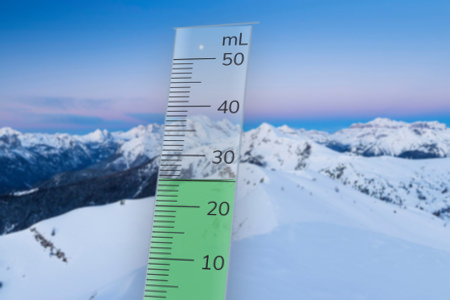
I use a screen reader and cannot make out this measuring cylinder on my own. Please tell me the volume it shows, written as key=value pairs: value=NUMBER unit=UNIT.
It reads value=25 unit=mL
